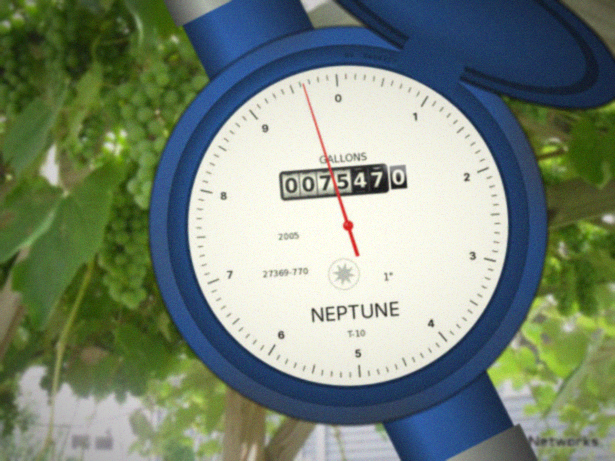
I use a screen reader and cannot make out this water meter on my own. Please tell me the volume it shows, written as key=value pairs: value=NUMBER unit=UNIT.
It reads value=75469.6 unit=gal
